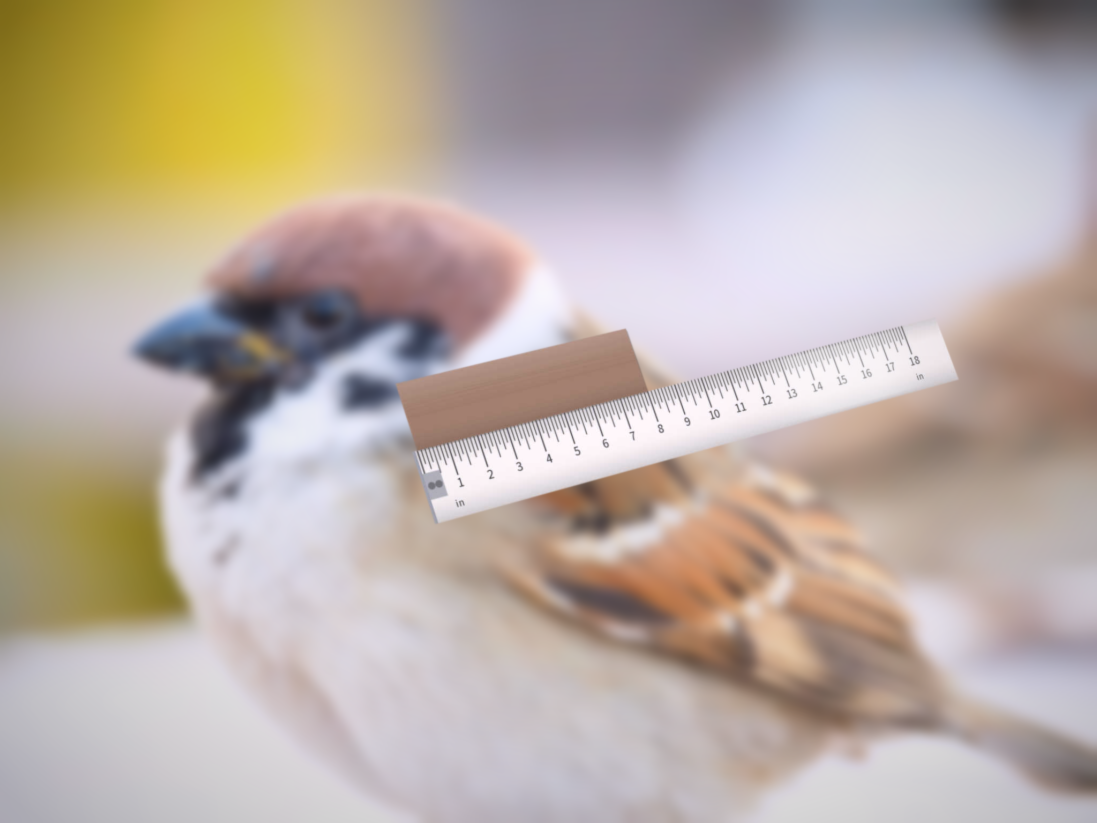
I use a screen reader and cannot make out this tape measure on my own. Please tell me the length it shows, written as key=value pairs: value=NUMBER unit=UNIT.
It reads value=8 unit=in
